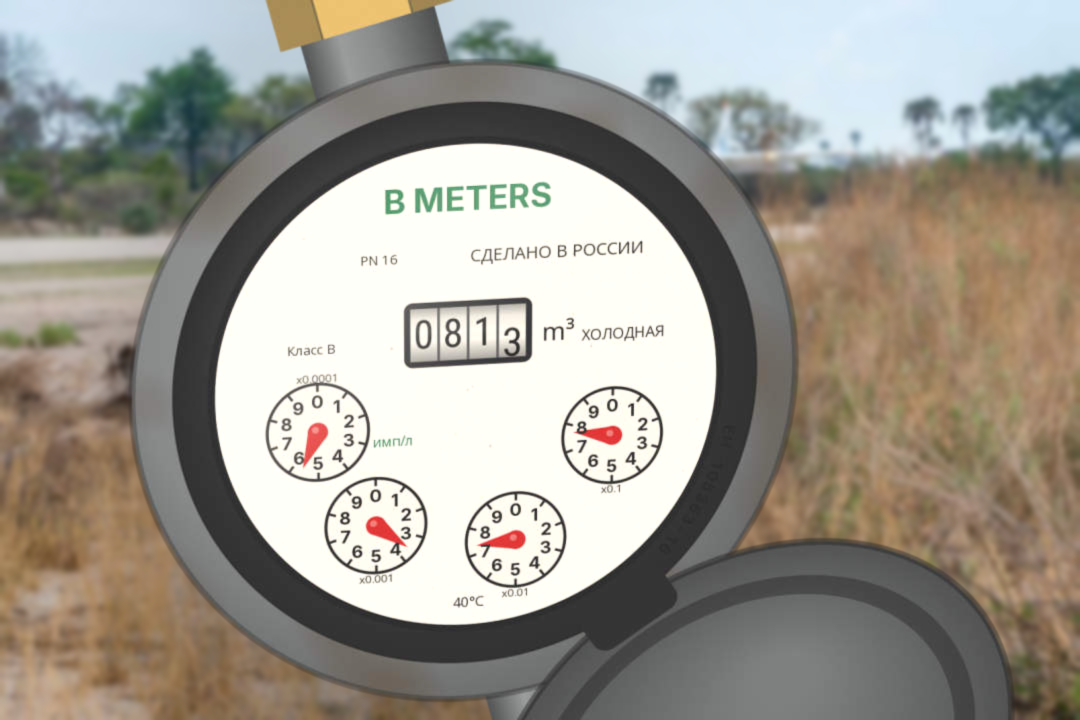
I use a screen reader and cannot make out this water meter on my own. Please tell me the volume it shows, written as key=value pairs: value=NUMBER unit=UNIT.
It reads value=812.7735 unit=m³
